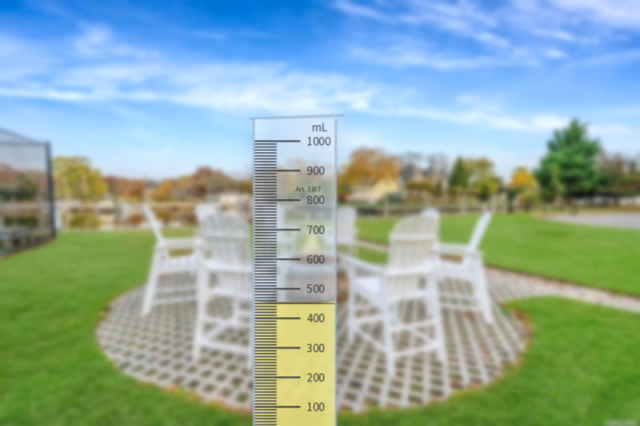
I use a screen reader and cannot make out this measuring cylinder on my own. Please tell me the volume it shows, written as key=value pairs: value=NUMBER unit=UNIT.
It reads value=450 unit=mL
